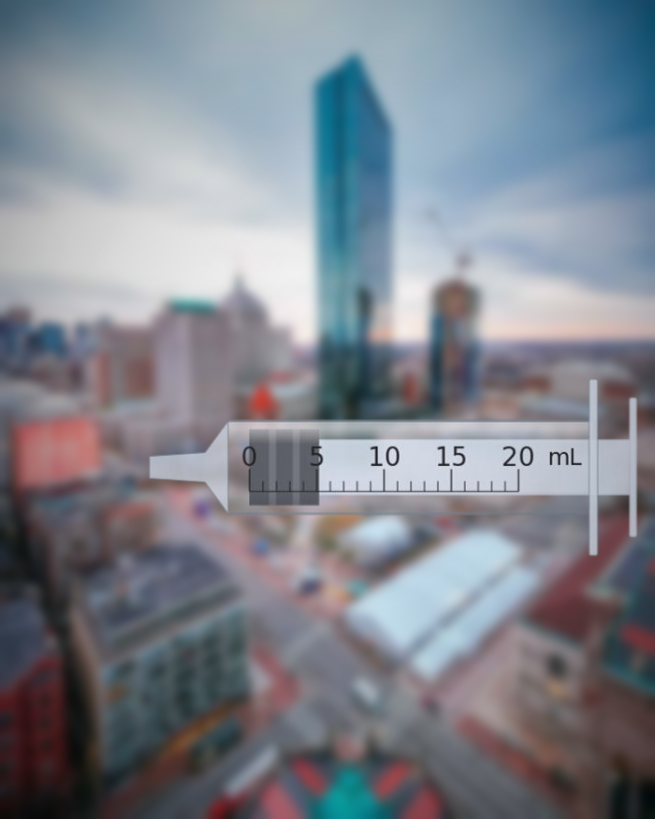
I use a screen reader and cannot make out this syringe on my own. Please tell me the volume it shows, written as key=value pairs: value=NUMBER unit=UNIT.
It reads value=0 unit=mL
